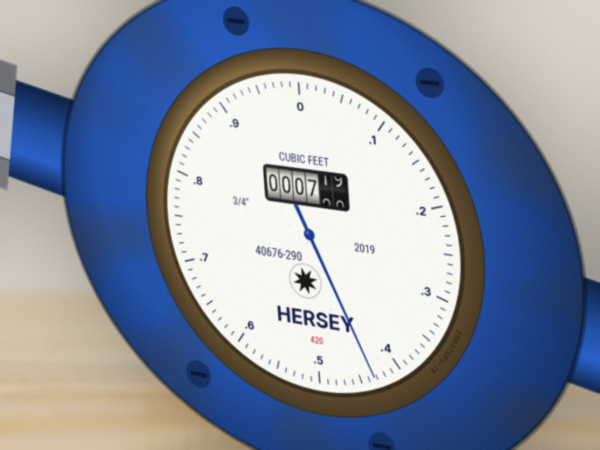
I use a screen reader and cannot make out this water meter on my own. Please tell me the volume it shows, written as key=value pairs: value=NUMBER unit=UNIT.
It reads value=719.43 unit=ft³
